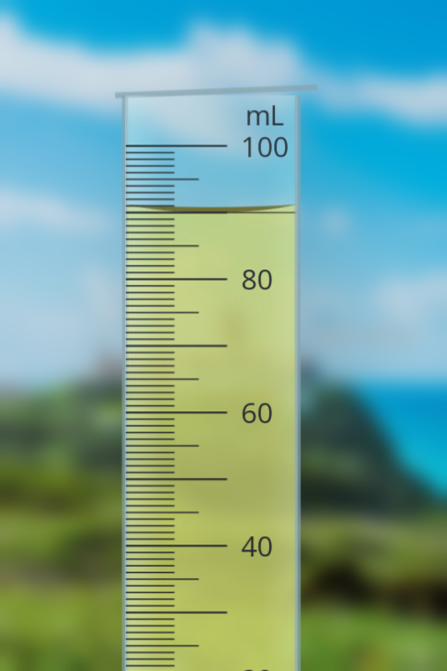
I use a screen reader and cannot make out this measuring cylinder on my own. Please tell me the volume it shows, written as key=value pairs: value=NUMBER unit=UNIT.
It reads value=90 unit=mL
